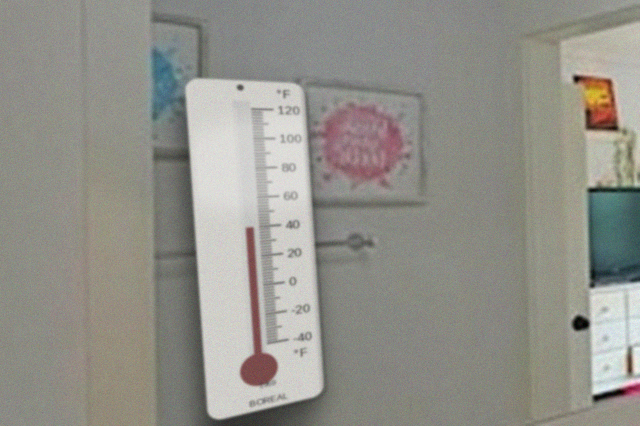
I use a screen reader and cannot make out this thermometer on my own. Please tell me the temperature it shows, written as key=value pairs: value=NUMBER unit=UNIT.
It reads value=40 unit=°F
